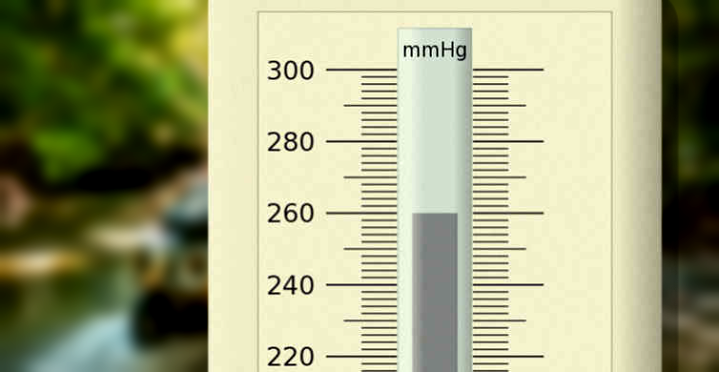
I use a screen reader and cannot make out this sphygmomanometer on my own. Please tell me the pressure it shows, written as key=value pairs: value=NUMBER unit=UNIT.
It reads value=260 unit=mmHg
